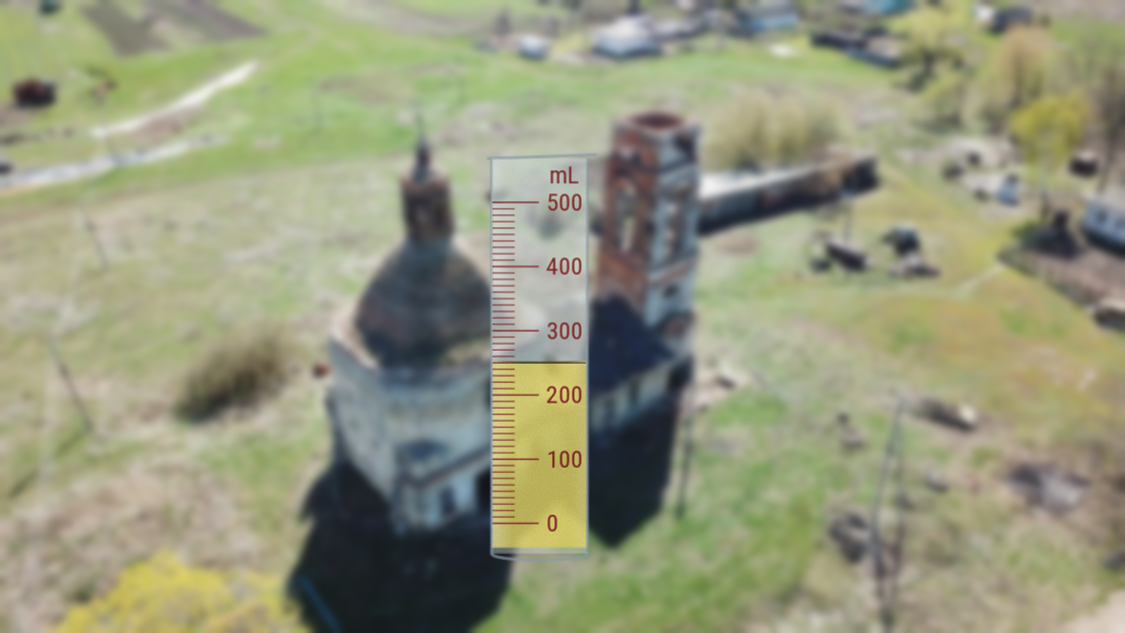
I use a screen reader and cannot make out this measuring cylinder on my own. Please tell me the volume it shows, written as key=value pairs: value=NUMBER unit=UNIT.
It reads value=250 unit=mL
